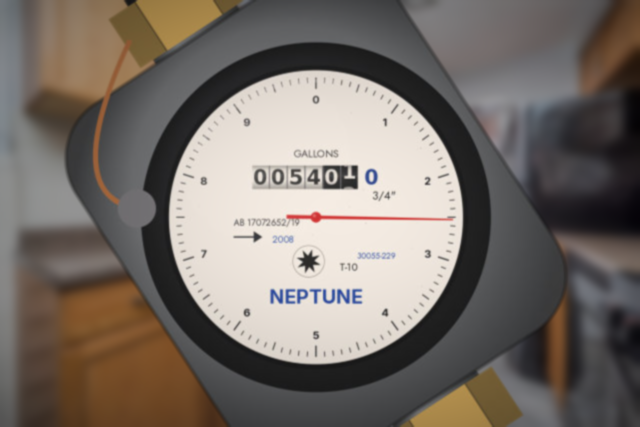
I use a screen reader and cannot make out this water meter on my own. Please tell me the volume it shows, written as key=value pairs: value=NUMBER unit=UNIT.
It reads value=54012.5 unit=gal
